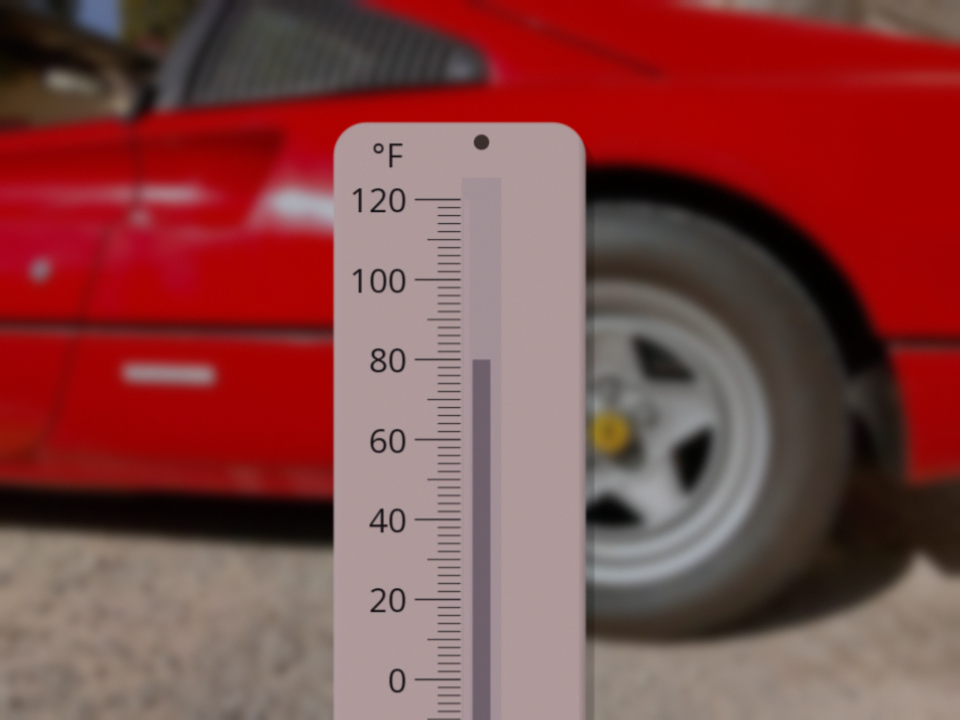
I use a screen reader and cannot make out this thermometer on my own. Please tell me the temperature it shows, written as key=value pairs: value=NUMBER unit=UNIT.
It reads value=80 unit=°F
